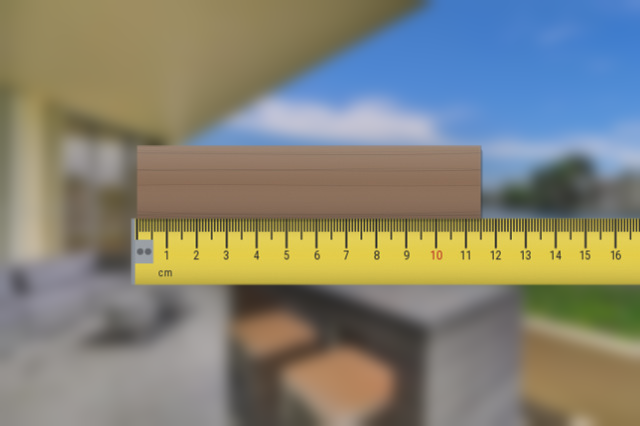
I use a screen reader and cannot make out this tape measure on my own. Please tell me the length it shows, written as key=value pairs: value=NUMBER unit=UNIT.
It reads value=11.5 unit=cm
